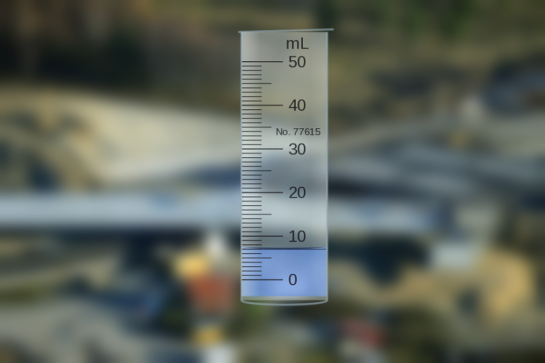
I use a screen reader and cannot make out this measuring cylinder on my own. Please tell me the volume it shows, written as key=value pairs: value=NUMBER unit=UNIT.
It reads value=7 unit=mL
